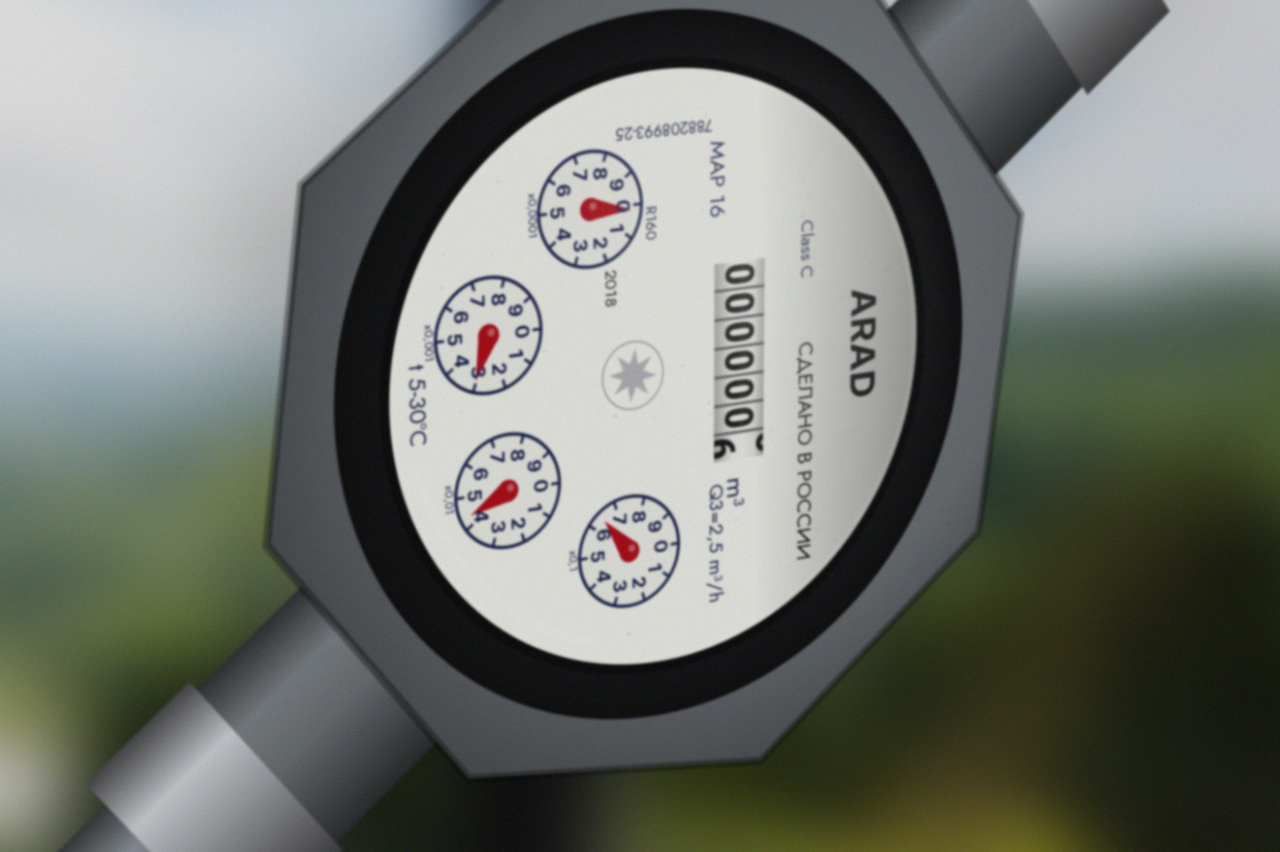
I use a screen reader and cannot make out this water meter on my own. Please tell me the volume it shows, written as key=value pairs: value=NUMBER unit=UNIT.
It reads value=5.6430 unit=m³
